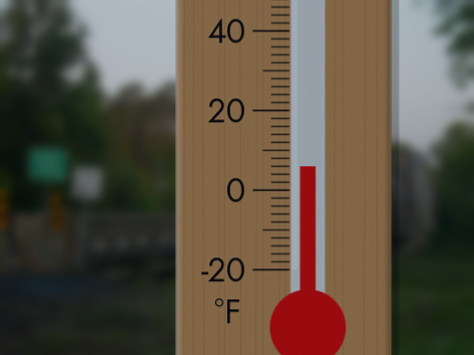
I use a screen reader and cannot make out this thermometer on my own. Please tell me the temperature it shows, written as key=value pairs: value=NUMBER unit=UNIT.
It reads value=6 unit=°F
